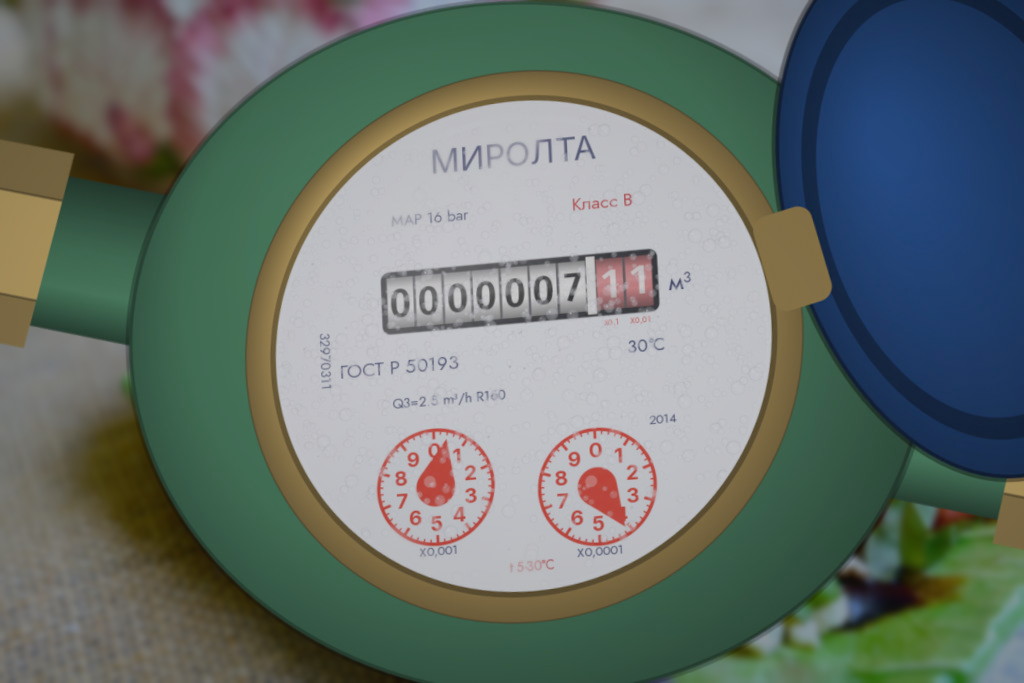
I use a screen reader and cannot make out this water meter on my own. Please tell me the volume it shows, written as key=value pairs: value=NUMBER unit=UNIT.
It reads value=7.1104 unit=m³
